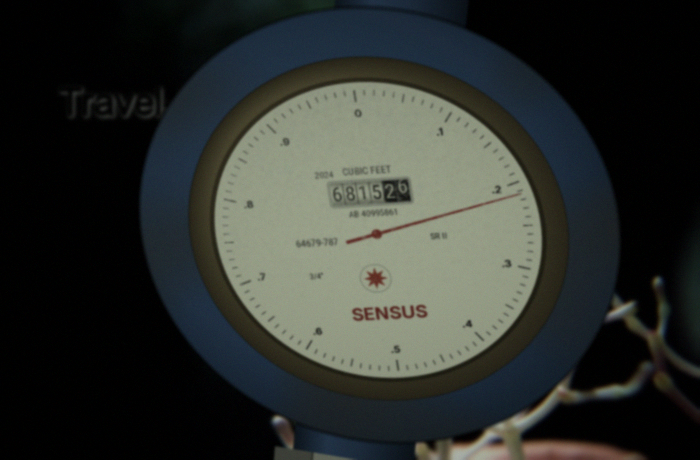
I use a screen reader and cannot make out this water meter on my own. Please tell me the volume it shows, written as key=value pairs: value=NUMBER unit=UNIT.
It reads value=681526.21 unit=ft³
